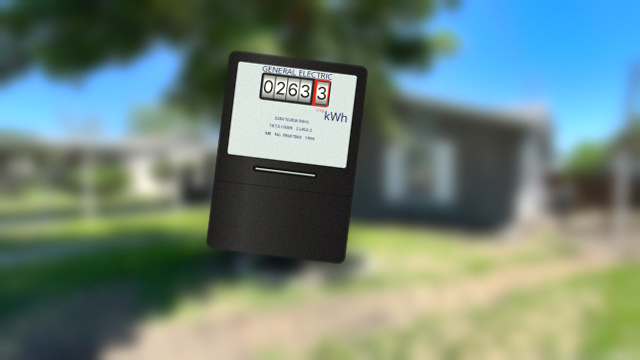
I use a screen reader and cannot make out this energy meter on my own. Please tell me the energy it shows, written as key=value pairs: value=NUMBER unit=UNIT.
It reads value=263.3 unit=kWh
